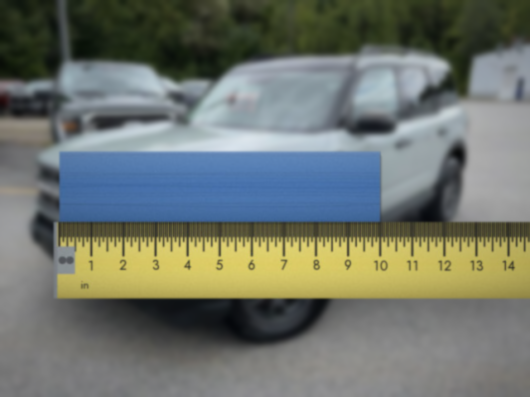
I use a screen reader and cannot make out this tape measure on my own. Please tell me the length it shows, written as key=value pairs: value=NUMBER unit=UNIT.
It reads value=10 unit=in
